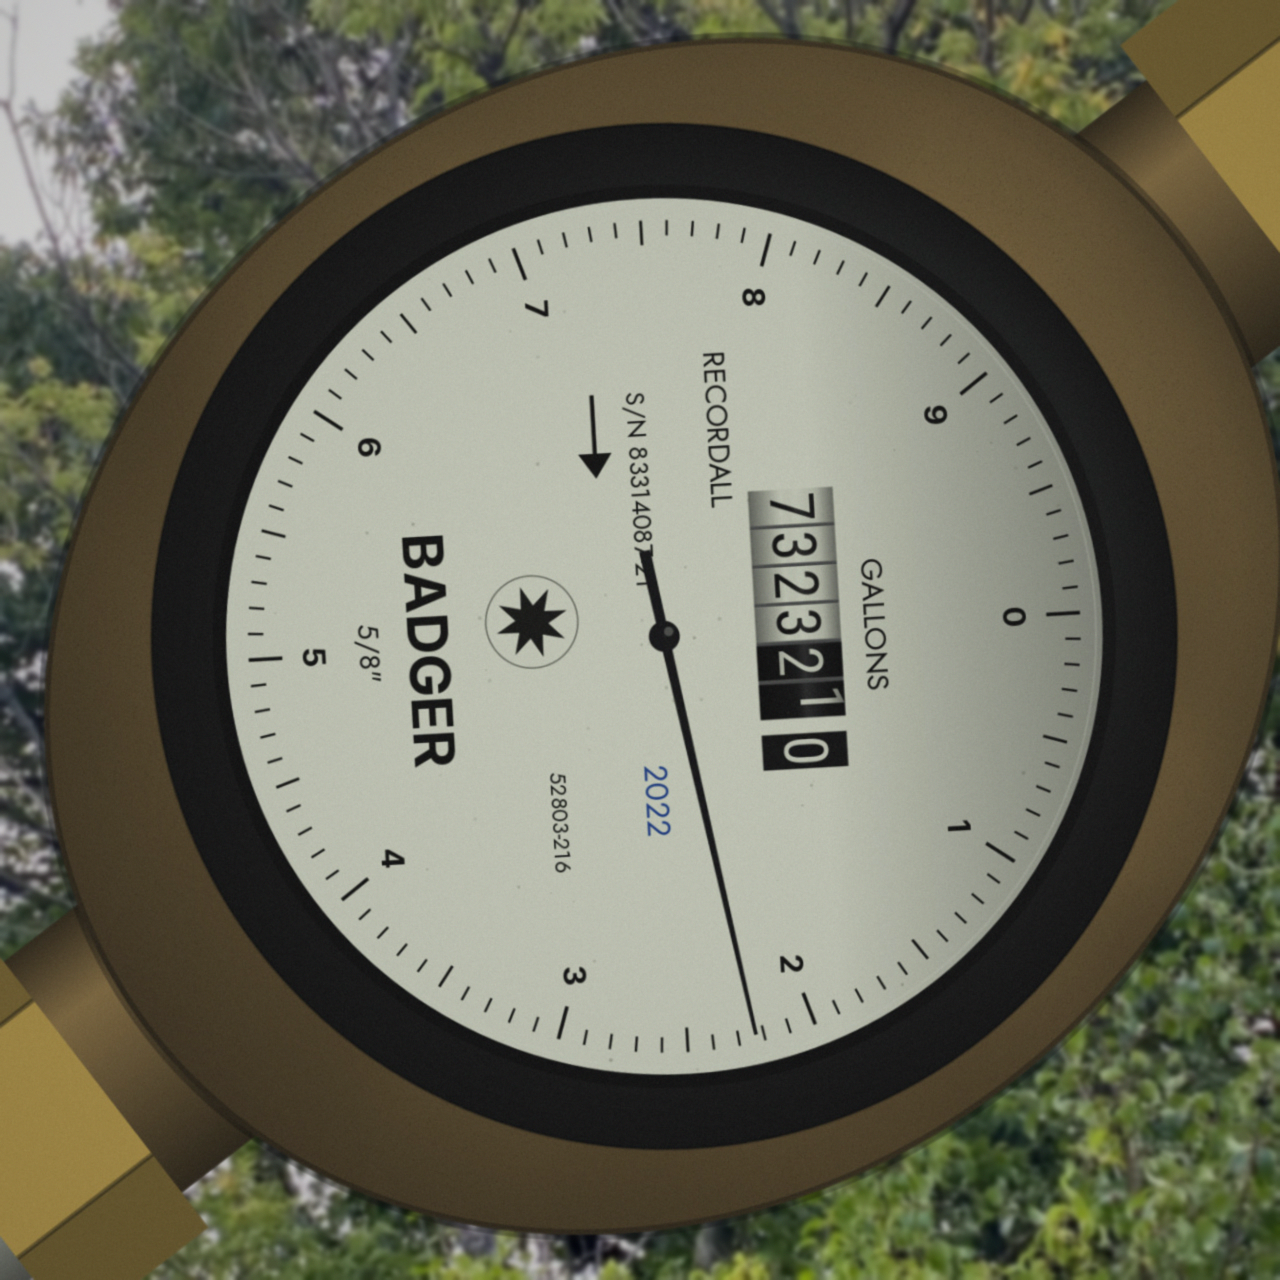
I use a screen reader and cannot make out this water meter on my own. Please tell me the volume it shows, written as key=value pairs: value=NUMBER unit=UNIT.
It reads value=7323212.2 unit=gal
